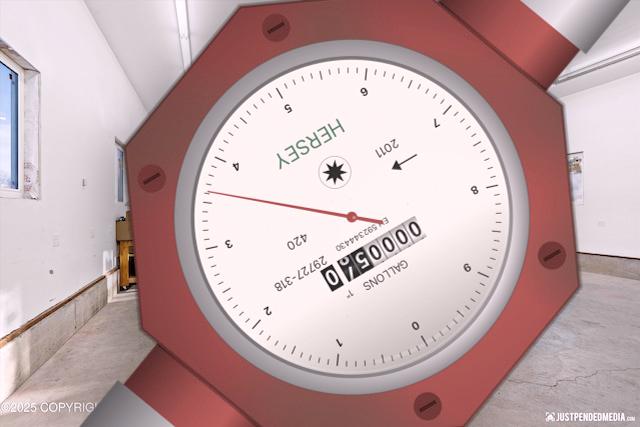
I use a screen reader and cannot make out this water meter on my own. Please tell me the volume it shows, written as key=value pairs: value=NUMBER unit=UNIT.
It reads value=573.6 unit=gal
